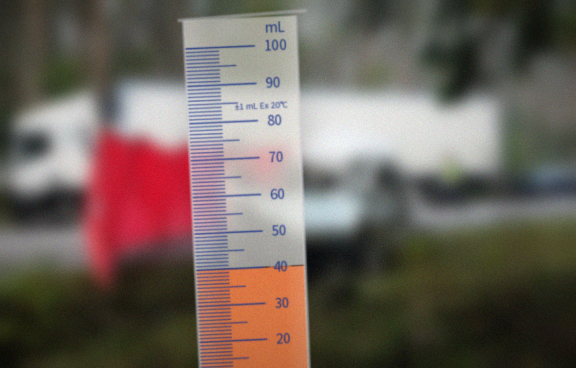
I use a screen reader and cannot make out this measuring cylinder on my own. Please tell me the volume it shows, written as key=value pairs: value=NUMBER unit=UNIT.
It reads value=40 unit=mL
